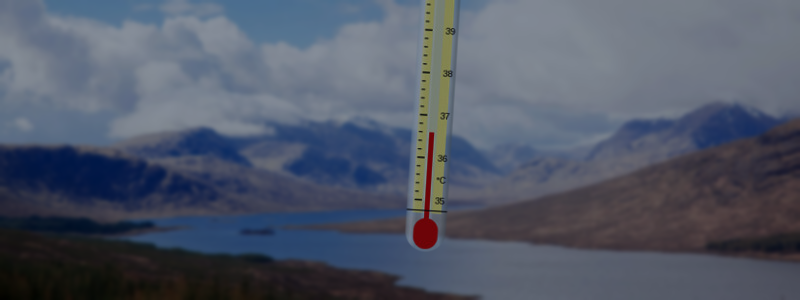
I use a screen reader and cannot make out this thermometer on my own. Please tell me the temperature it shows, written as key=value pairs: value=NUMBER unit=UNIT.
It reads value=36.6 unit=°C
